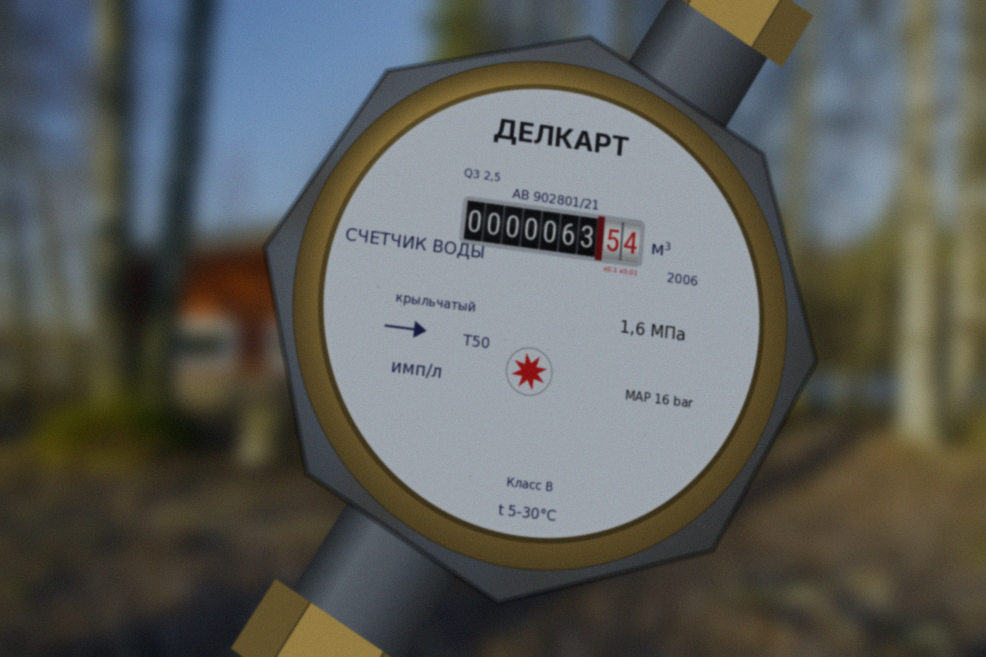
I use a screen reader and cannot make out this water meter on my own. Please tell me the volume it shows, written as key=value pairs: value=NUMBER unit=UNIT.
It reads value=63.54 unit=m³
